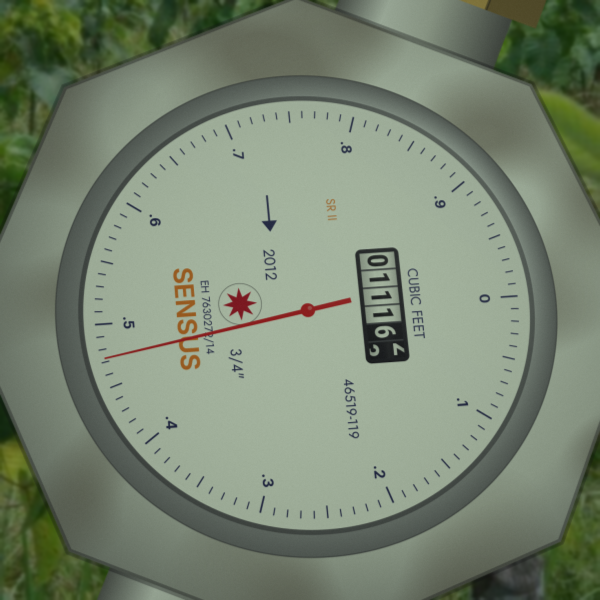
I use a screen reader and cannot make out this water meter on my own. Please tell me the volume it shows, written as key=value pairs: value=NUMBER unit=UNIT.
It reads value=11162.47 unit=ft³
